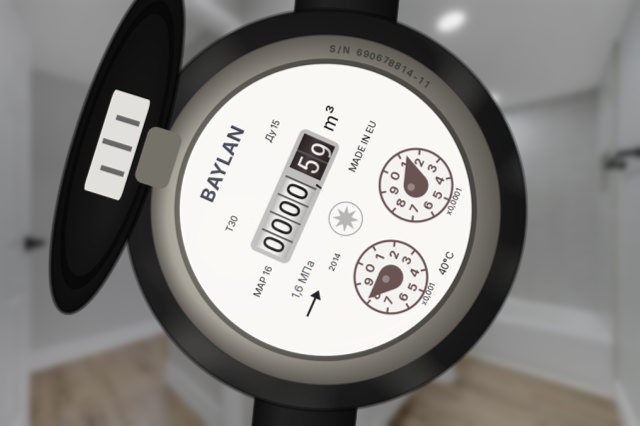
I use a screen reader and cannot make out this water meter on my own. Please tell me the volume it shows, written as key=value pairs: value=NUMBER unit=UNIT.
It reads value=0.5881 unit=m³
